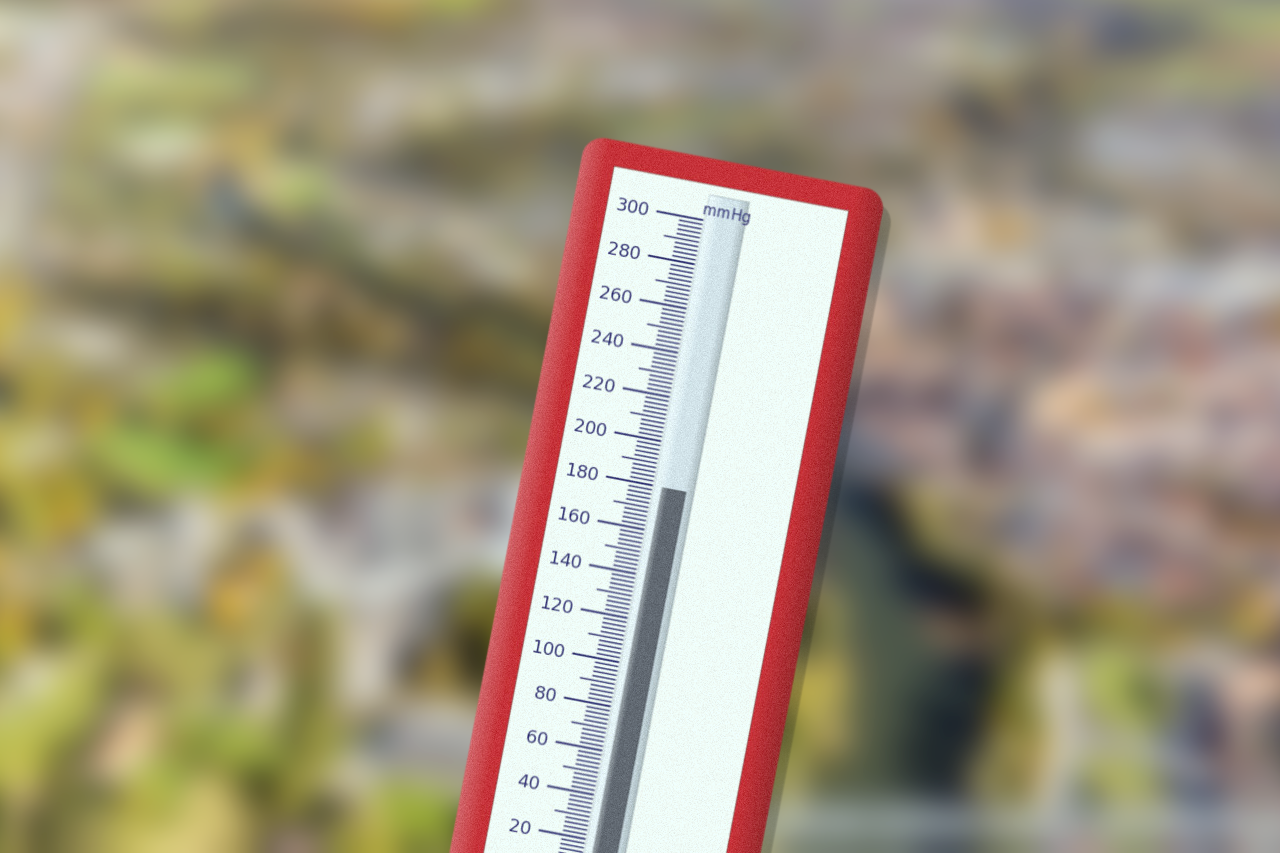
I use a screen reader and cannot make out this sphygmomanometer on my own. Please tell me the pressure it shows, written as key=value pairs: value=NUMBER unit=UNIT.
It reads value=180 unit=mmHg
